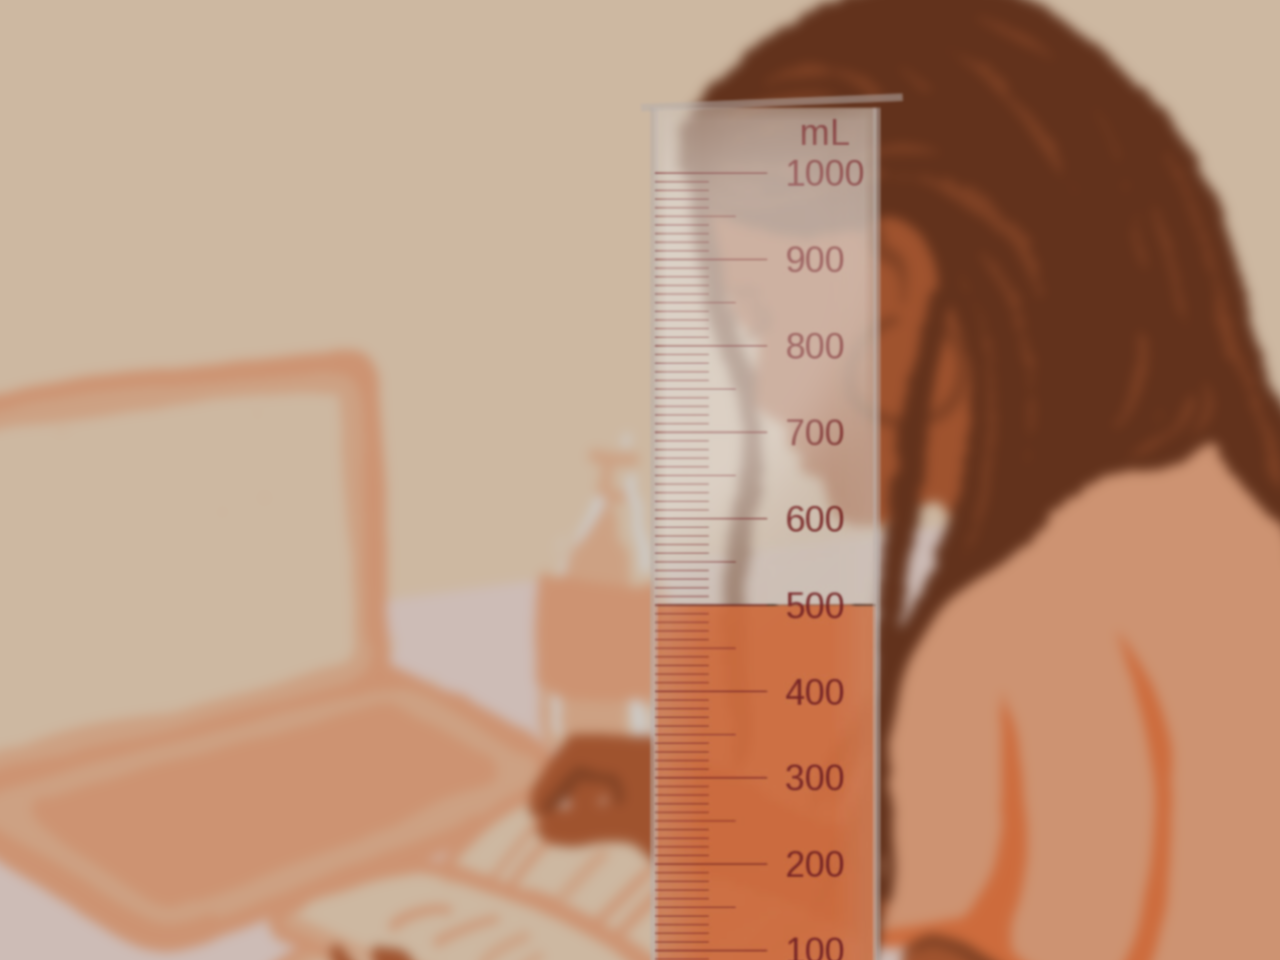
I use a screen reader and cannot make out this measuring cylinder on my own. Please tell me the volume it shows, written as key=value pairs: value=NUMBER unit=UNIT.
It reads value=500 unit=mL
